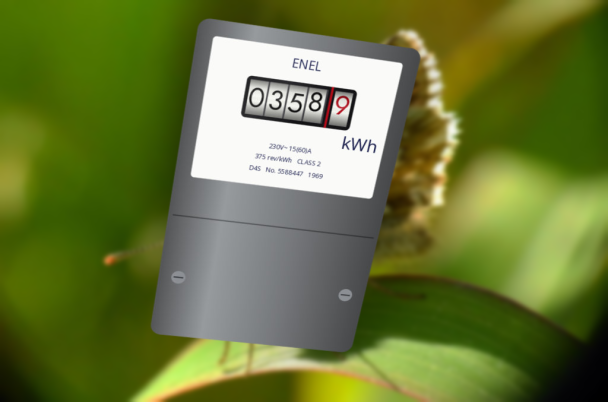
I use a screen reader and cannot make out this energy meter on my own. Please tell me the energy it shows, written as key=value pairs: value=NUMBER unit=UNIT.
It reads value=358.9 unit=kWh
